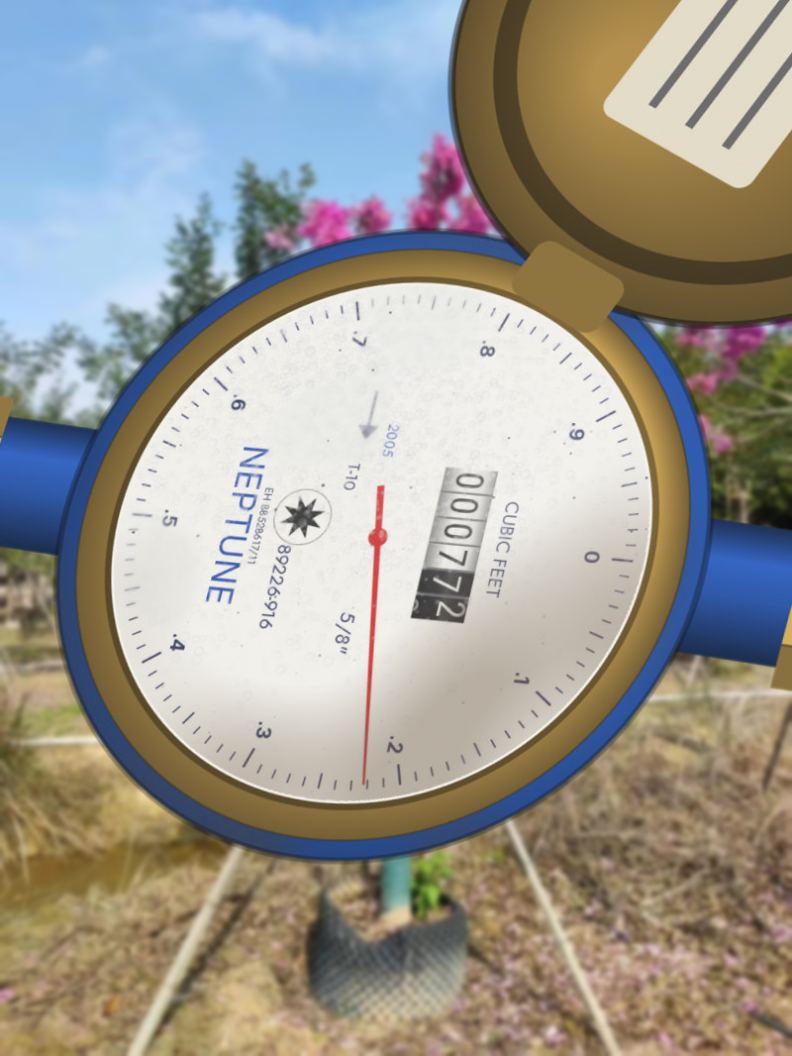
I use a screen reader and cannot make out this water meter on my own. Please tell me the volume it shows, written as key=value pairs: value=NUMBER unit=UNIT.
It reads value=772.22 unit=ft³
